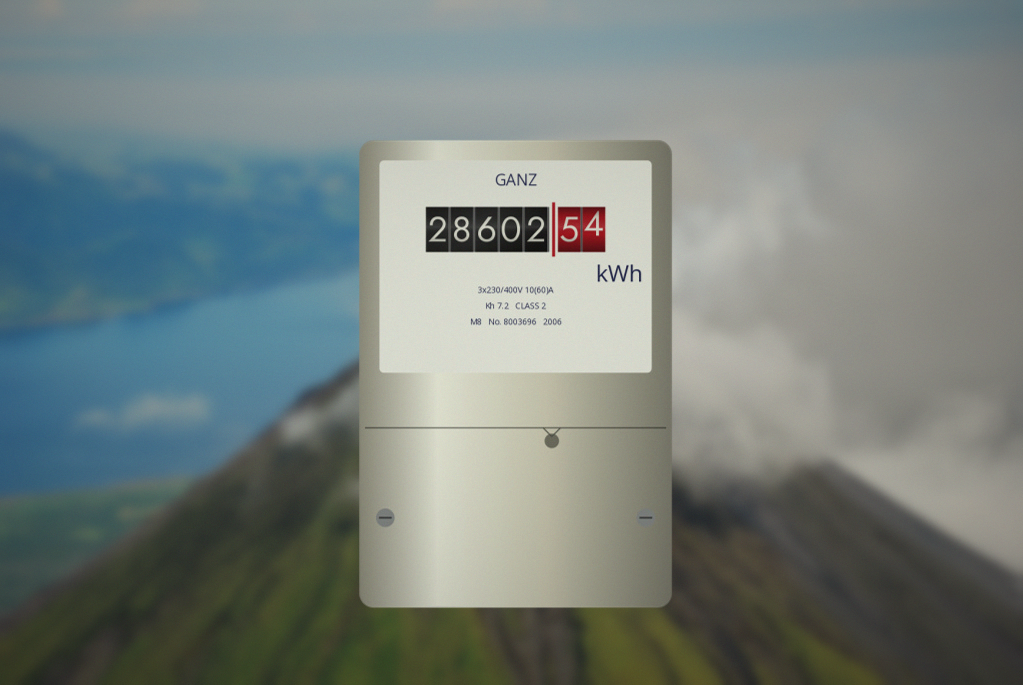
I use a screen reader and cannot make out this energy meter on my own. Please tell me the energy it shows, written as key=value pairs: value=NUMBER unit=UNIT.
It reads value=28602.54 unit=kWh
